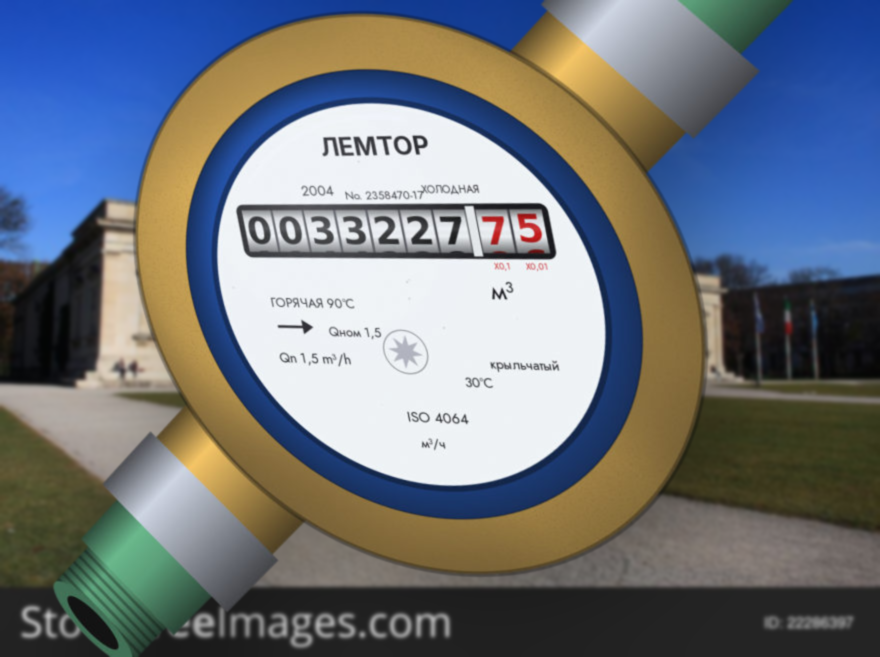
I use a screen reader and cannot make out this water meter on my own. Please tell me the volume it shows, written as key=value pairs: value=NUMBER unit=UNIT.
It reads value=33227.75 unit=m³
